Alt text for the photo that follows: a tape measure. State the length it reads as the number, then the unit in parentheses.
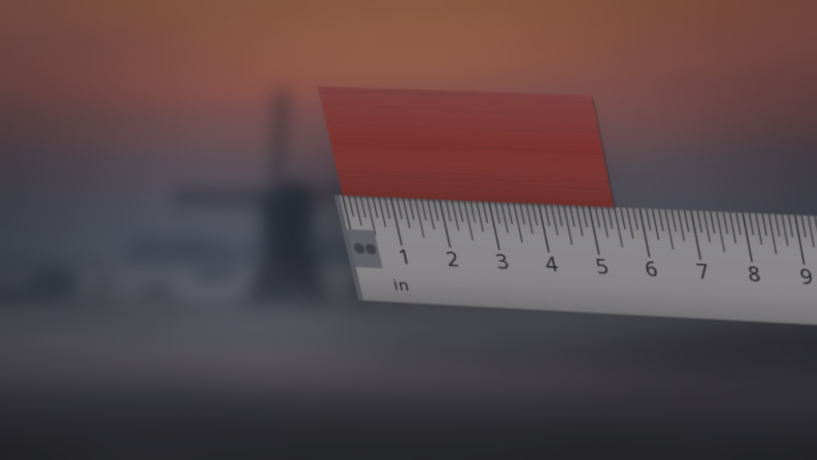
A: 5.5 (in)
